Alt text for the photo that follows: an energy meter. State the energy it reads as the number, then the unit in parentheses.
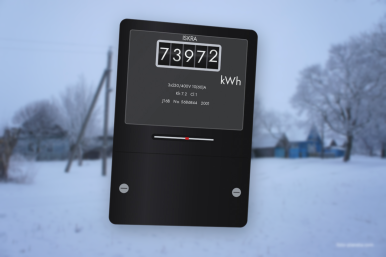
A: 73972 (kWh)
